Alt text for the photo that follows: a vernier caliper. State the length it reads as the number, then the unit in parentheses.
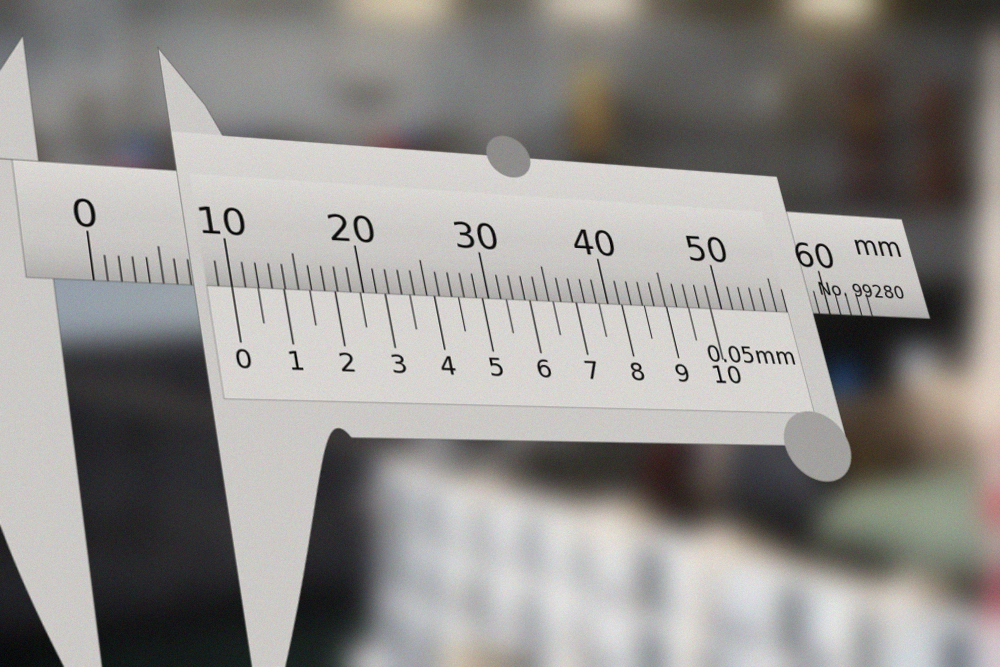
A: 10.0 (mm)
